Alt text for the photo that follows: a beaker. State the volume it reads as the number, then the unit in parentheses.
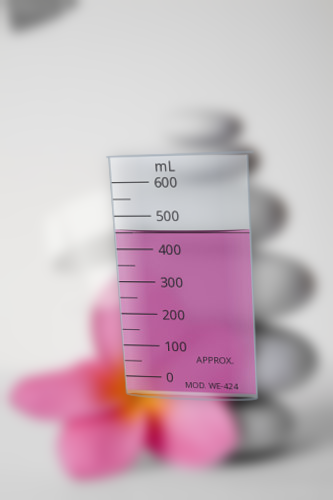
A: 450 (mL)
